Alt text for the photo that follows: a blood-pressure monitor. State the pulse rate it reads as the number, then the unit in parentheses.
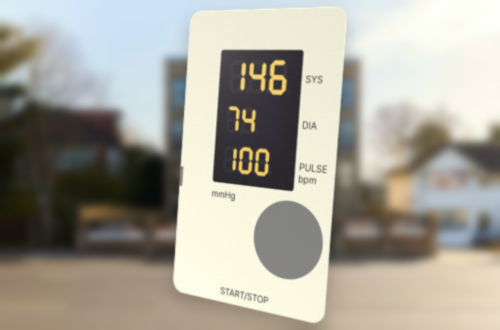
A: 100 (bpm)
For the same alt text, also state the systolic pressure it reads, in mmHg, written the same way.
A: 146 (mmHg)
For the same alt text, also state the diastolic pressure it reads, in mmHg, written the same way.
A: 74 (mmHg)
